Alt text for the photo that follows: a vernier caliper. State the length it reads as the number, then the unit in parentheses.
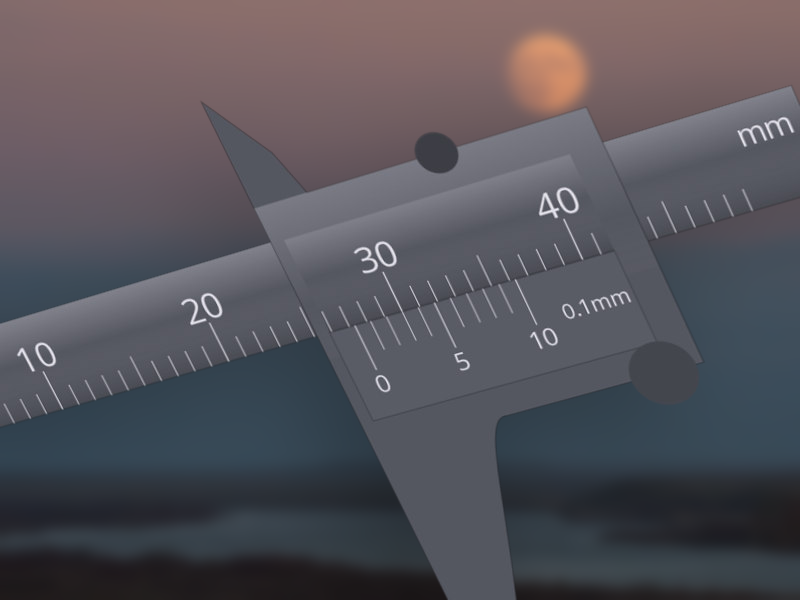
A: 27.3 (mm)
